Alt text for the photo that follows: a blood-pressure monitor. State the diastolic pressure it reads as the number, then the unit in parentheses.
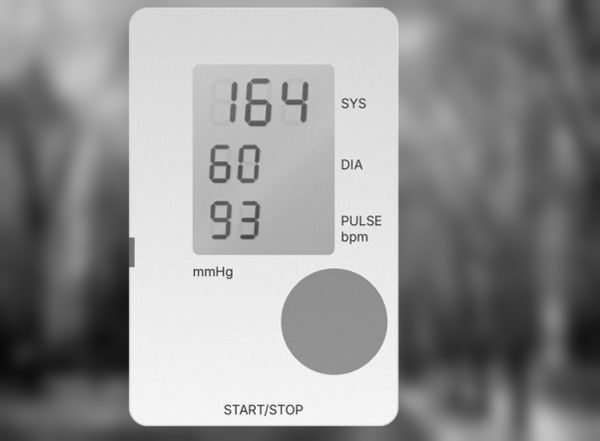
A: 60 (mmHg)
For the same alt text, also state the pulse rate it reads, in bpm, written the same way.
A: 93 (bpm)
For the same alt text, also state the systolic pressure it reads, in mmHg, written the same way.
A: 164 (mmHg)
